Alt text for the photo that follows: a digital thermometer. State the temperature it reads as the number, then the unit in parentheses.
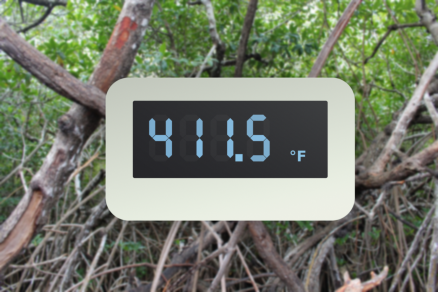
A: 411.5 (°F)
